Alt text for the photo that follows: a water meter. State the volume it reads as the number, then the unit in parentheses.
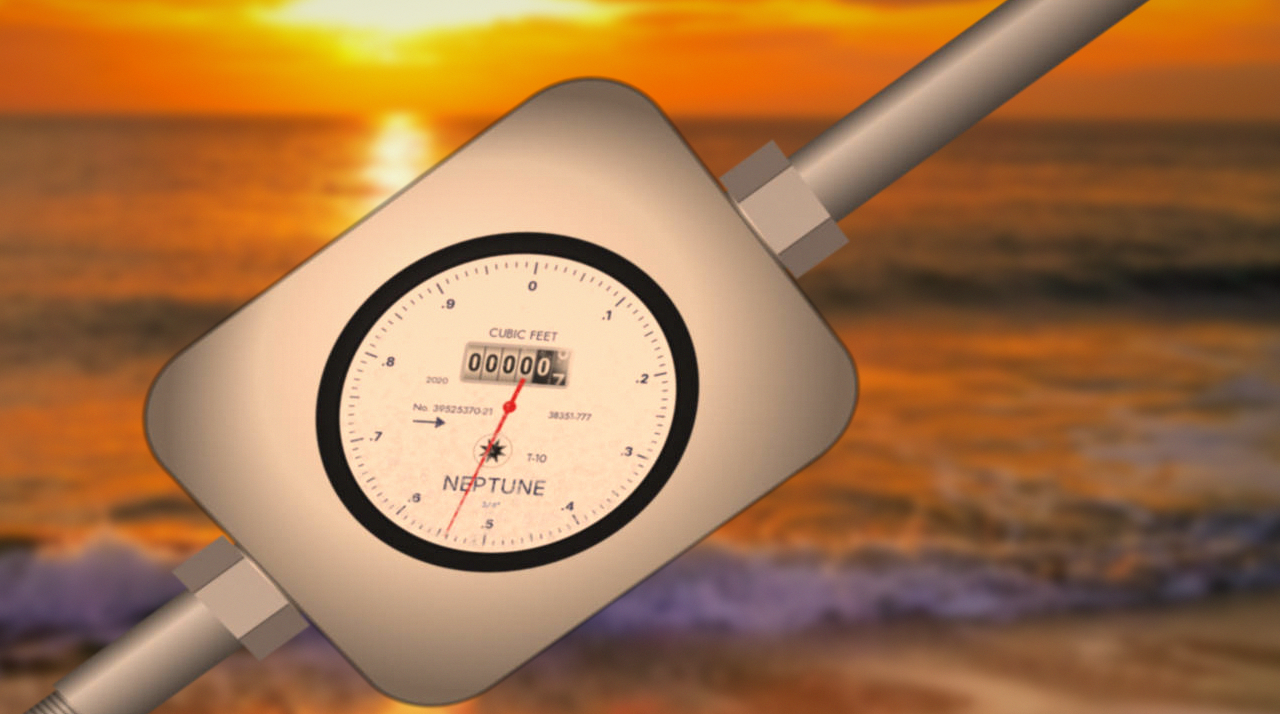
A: 6.54 (ft³)
